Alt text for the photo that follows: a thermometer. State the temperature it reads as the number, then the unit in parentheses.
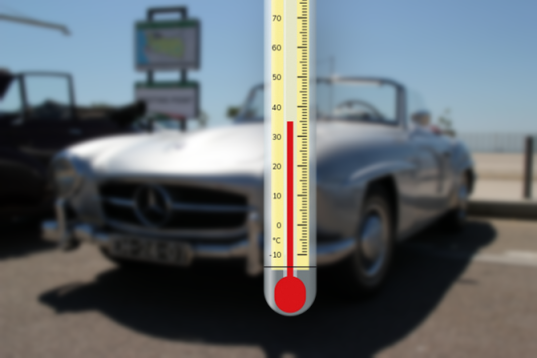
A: 35 (°C)
